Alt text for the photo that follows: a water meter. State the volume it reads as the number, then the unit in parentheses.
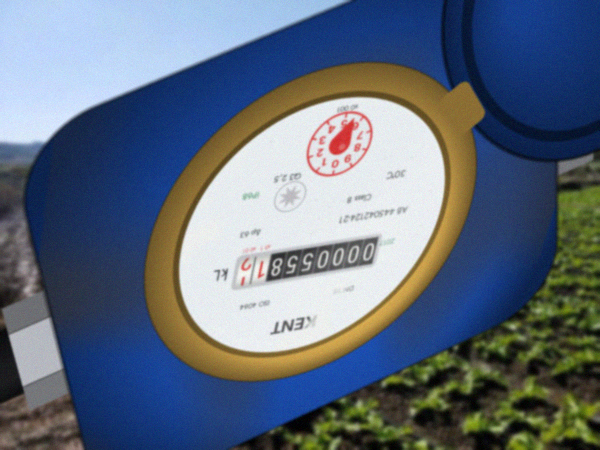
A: 558.115 (kL)
